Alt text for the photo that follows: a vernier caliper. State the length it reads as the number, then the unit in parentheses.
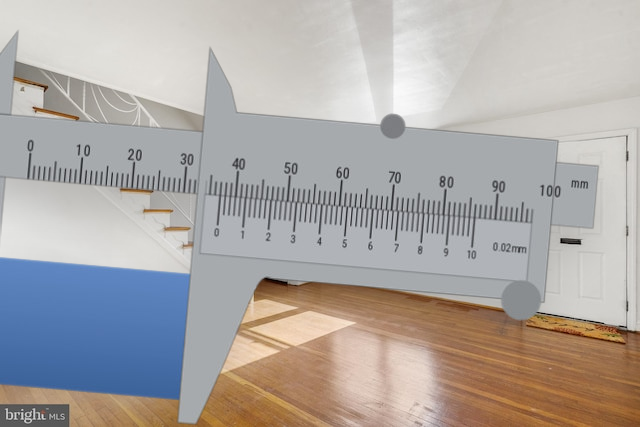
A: 37.0 (mm)
